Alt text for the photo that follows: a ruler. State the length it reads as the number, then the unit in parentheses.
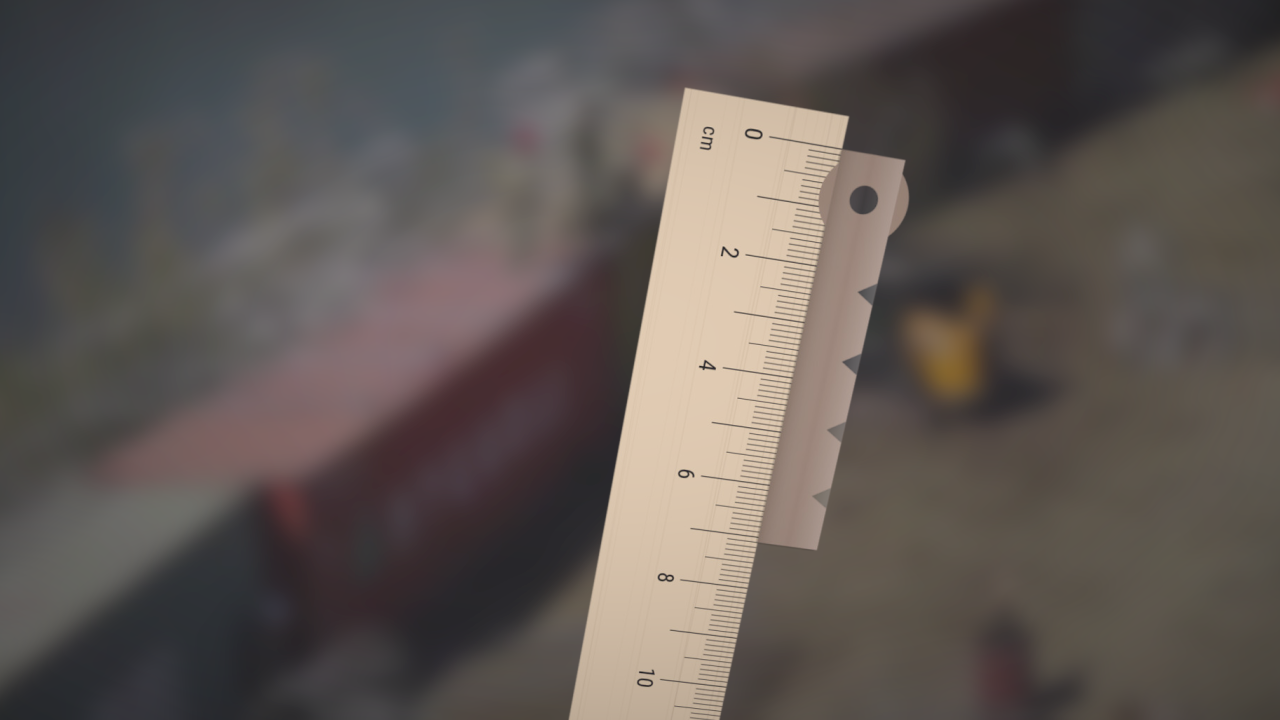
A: 7.1 (cm)
